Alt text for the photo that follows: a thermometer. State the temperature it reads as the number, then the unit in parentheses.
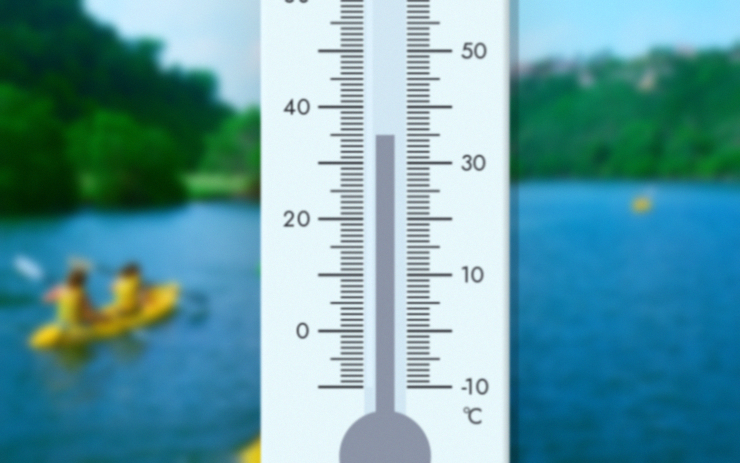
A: 35 (°C)
